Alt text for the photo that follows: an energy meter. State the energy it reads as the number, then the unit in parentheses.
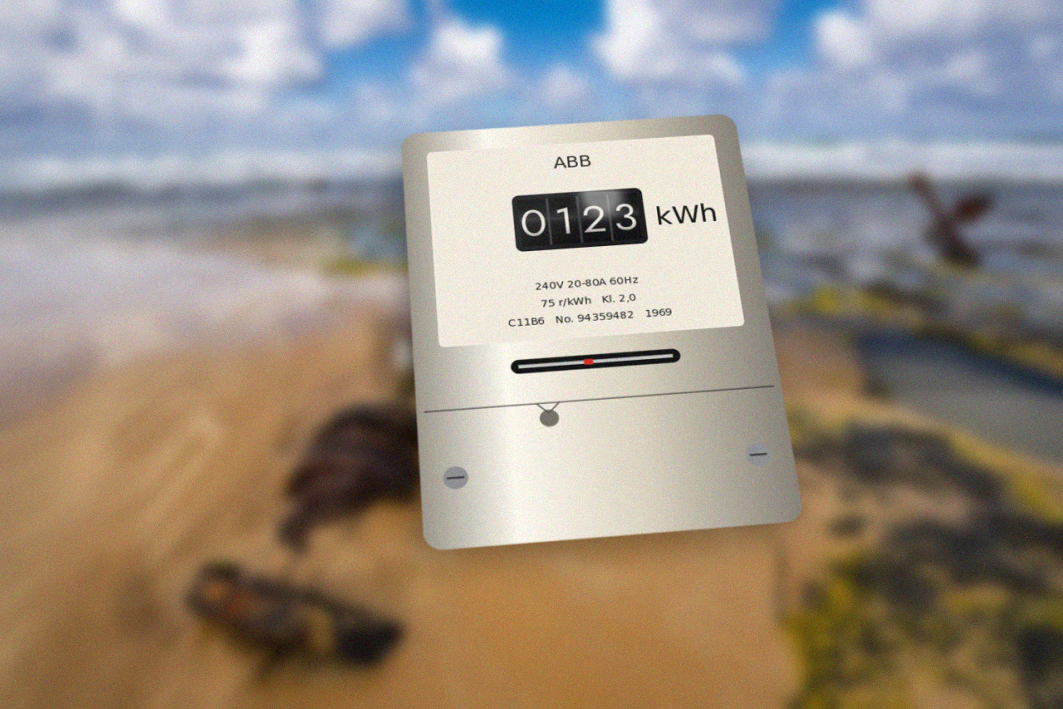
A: 123 (kWh)
